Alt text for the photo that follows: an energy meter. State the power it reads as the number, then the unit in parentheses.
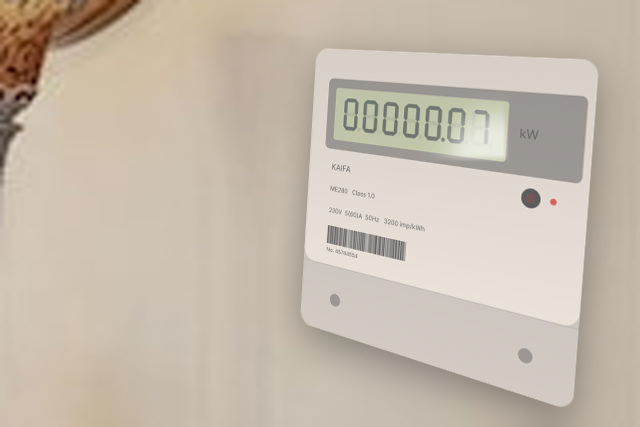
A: 0.07 (kW)
